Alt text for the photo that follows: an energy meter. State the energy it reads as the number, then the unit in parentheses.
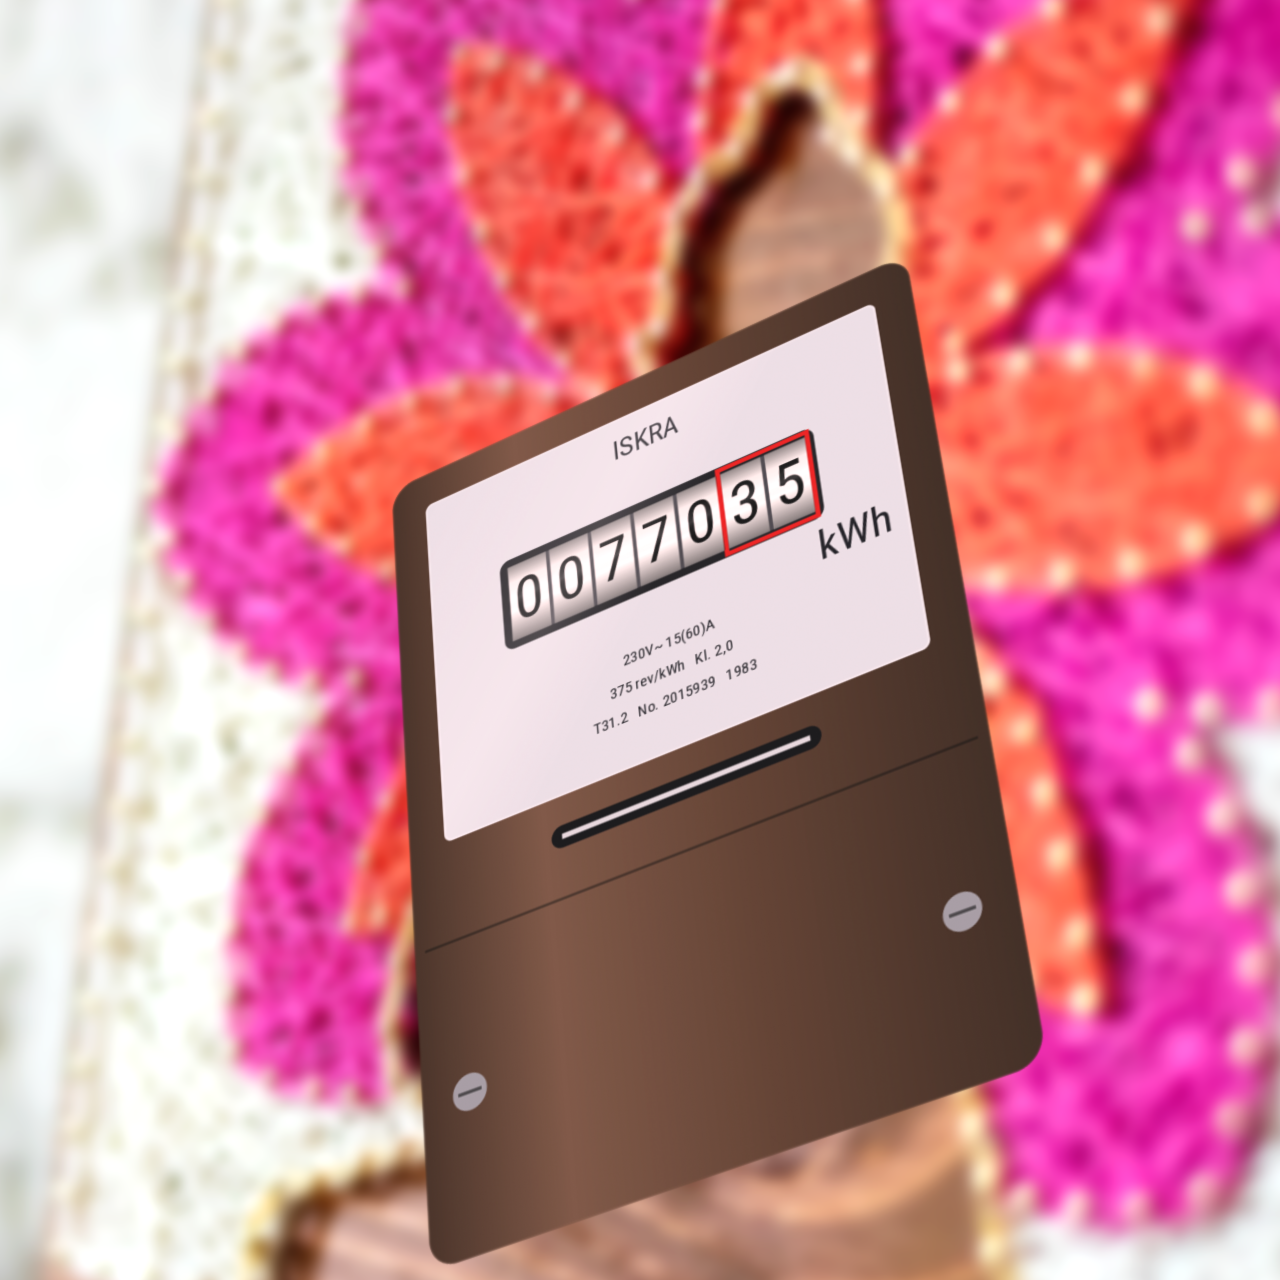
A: 770.35 (kWh)
